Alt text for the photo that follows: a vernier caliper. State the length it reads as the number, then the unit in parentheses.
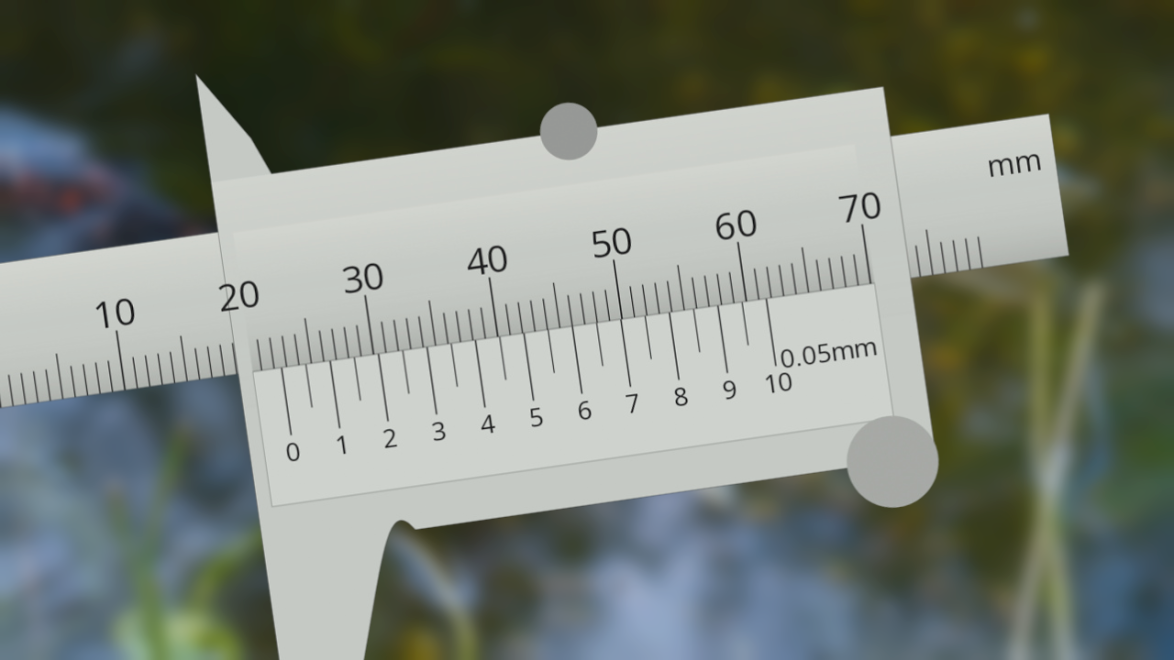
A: 22.6 (mm)
